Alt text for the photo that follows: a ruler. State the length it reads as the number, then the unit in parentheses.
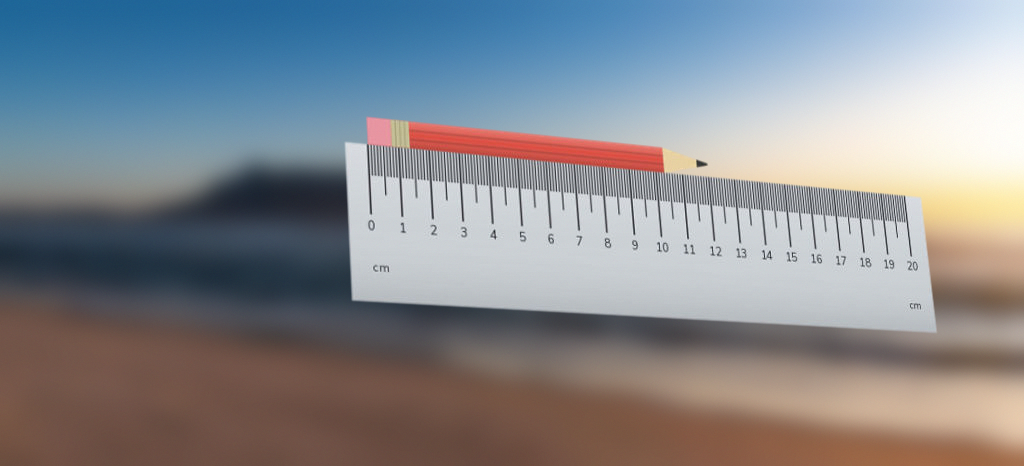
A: 12 (cm)
